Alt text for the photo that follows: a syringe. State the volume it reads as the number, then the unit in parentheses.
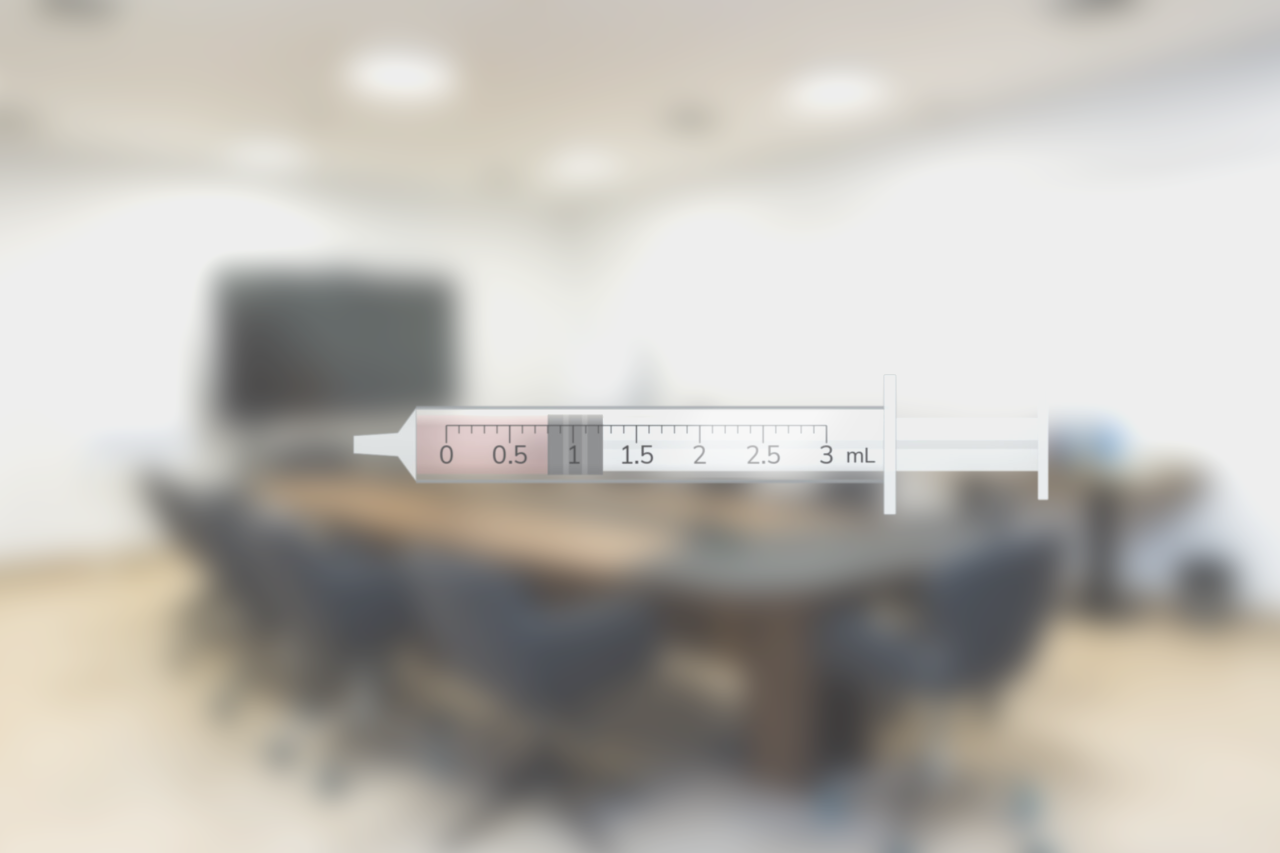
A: 0.8 (mL)
